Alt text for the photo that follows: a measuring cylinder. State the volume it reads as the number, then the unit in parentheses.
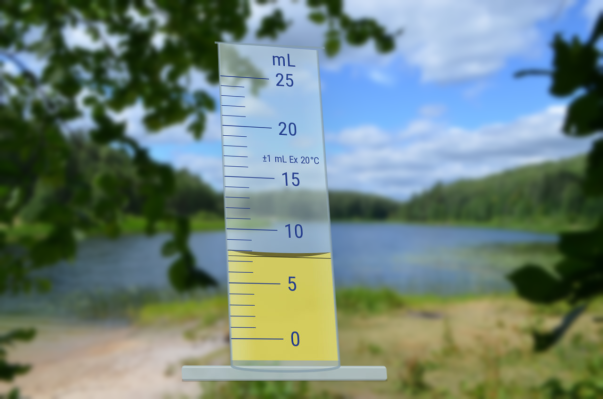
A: 7.5 (mL)
